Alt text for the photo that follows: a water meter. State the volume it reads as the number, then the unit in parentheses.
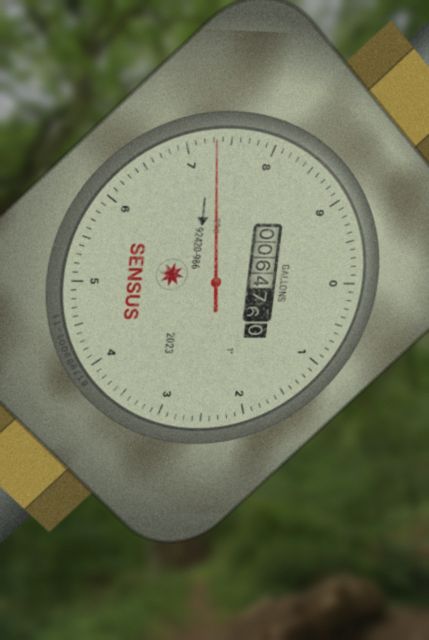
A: 64757.3 (gal)
